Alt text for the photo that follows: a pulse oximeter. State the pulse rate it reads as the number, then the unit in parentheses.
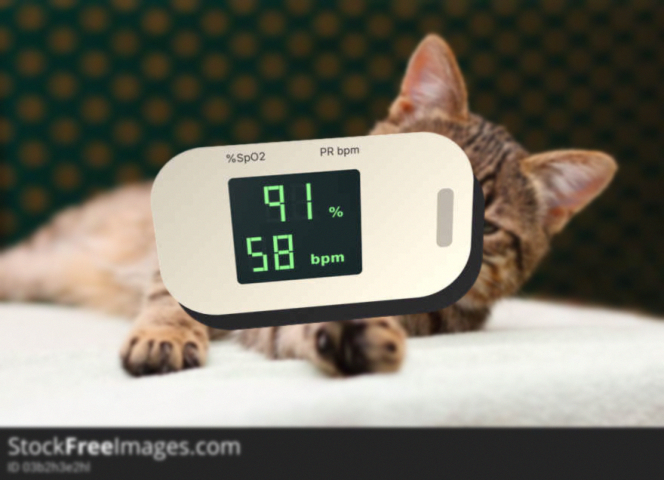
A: 58 (bpm)
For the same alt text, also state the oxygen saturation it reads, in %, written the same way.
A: 91 (%)
